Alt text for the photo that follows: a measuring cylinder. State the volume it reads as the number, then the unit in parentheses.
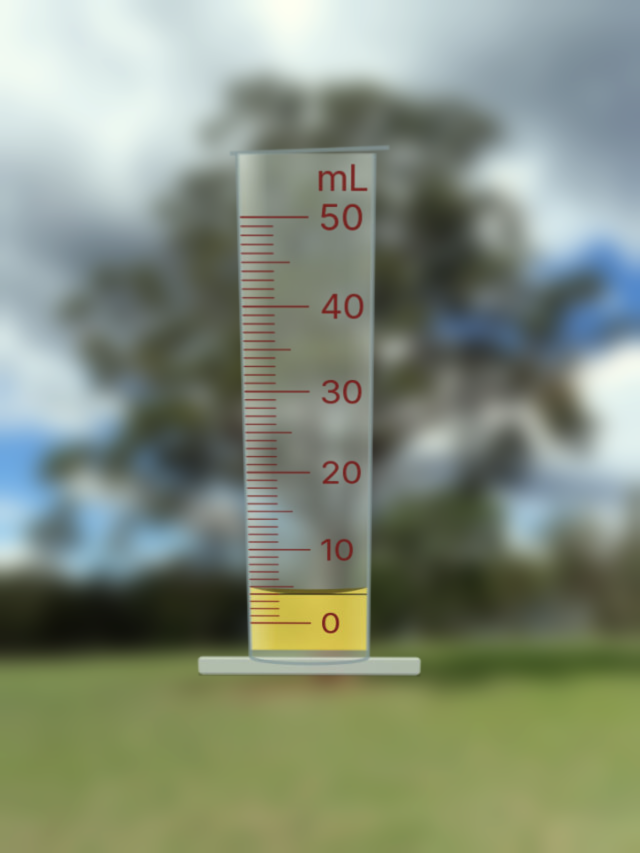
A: 4 (mL)
